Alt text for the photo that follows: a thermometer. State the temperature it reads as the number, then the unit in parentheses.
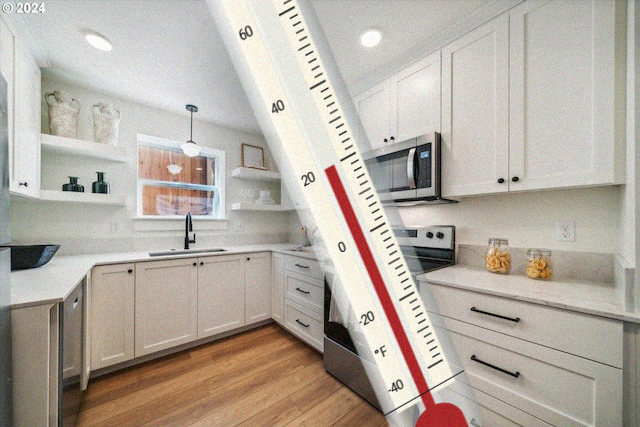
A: 20 (°F)
